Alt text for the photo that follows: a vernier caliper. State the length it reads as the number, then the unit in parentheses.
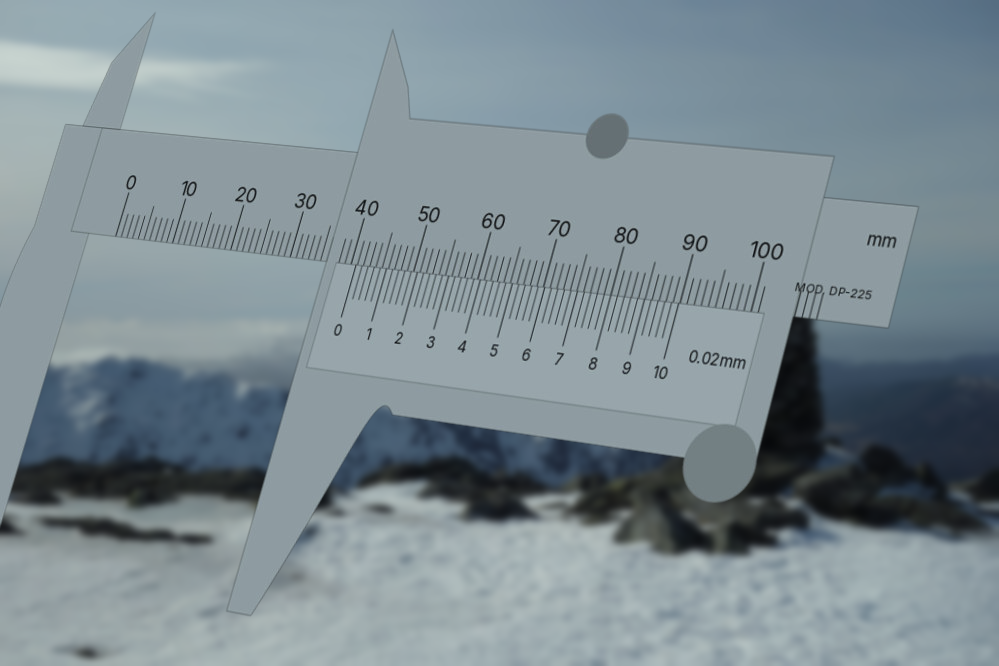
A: 40.8 (mm)
